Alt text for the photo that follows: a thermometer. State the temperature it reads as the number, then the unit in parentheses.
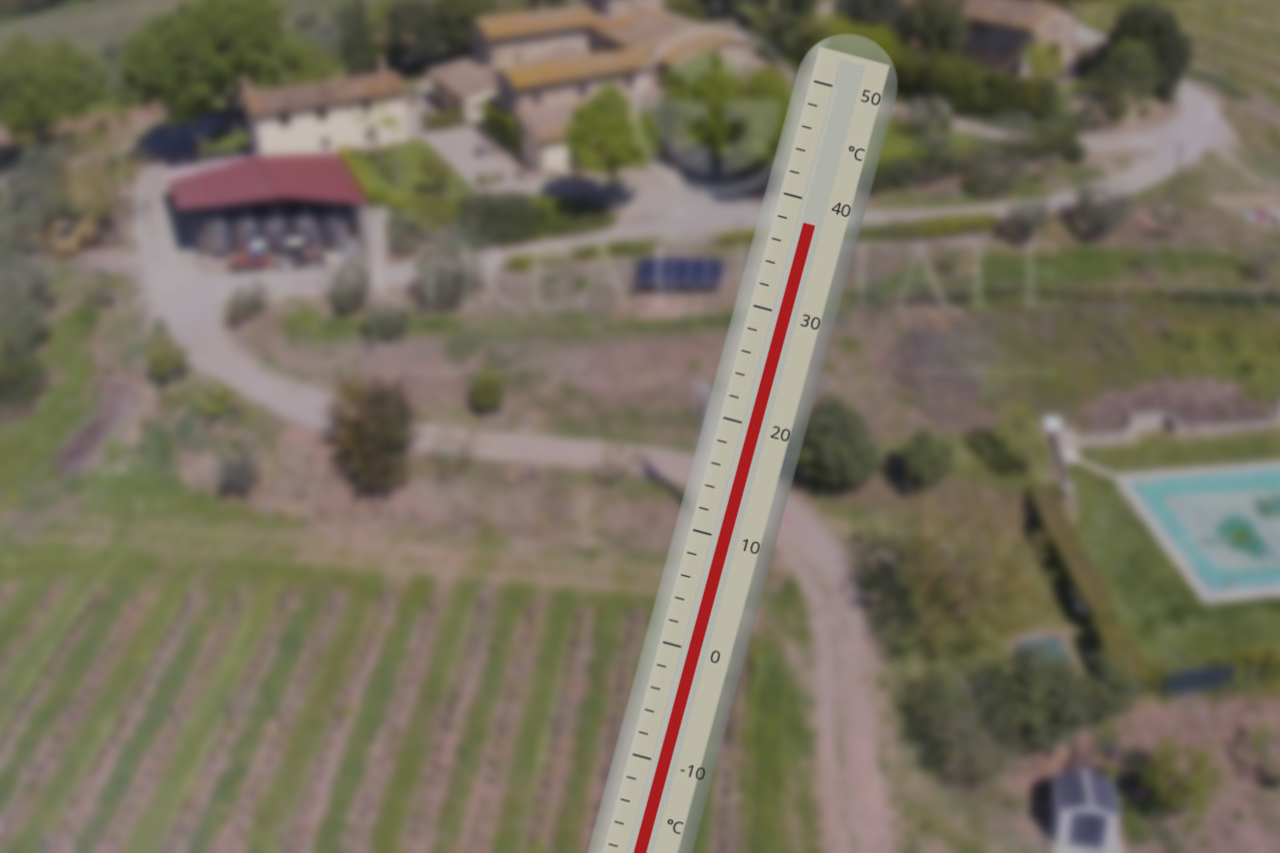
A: 38 (°C)
